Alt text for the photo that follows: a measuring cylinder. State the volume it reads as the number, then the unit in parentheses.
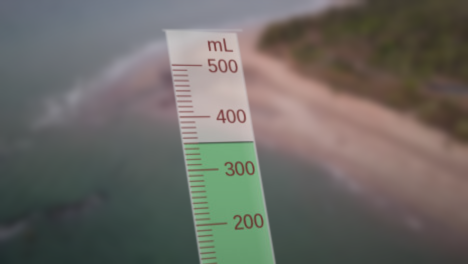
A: 350 (mL)
